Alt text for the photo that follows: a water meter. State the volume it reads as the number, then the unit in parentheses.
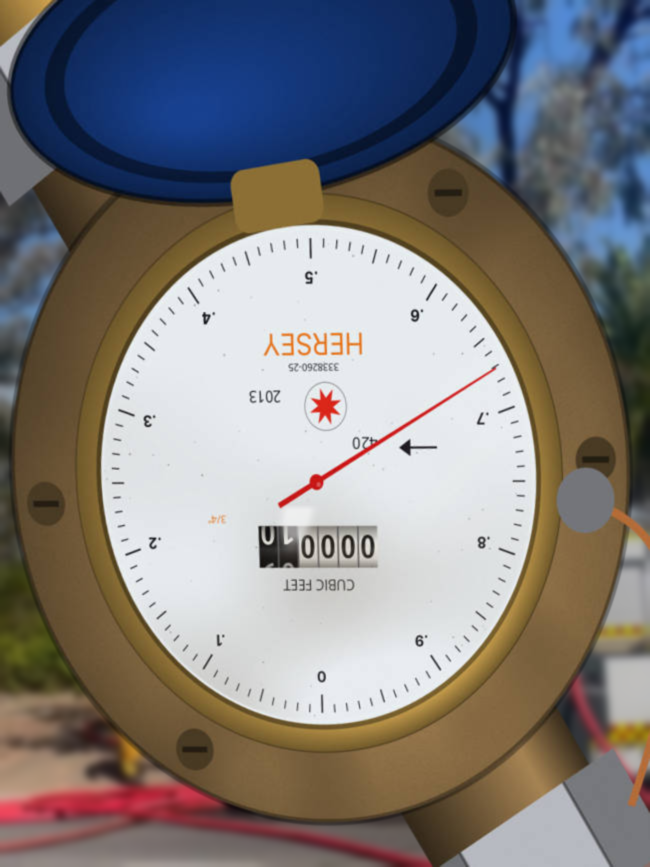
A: 9.67 (ft³)
